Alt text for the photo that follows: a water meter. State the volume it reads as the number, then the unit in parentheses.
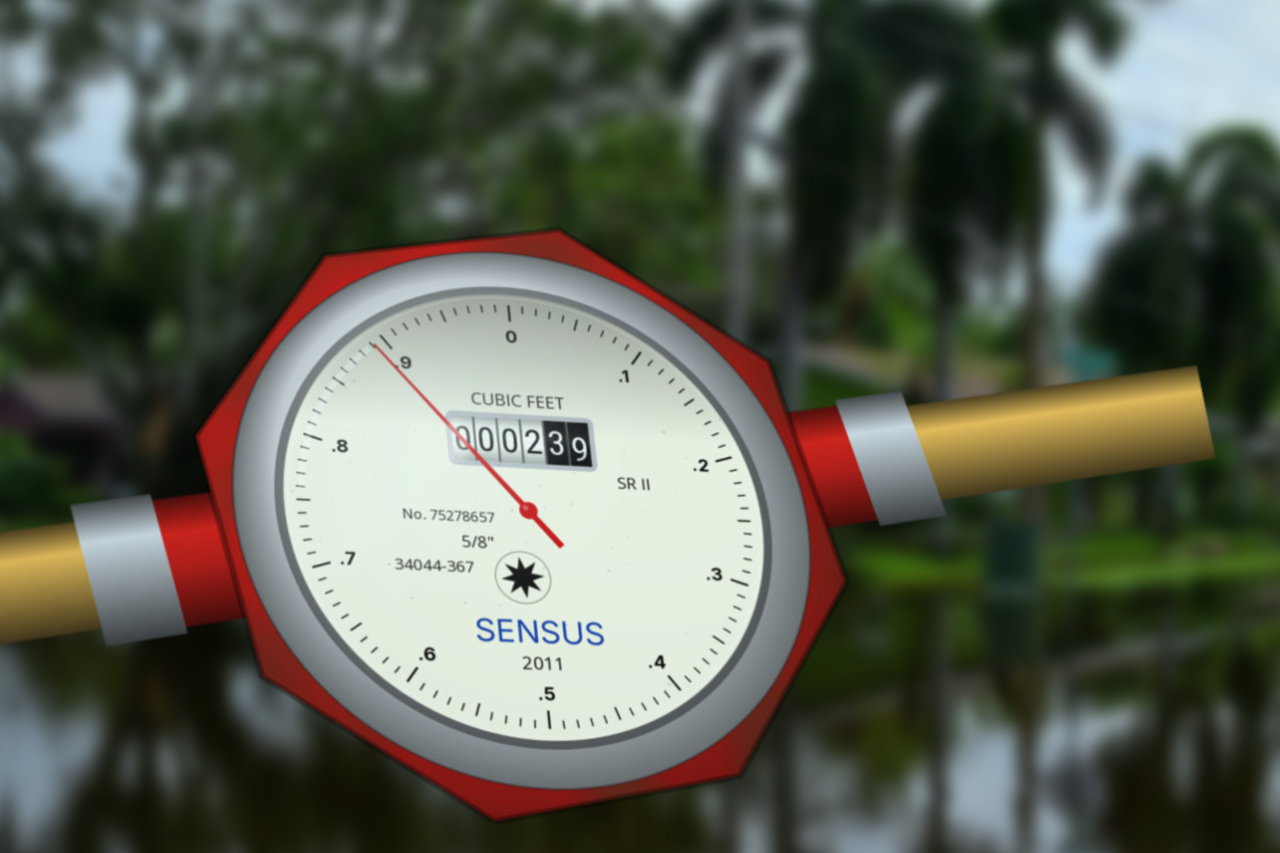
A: 238.89 (ft³)
